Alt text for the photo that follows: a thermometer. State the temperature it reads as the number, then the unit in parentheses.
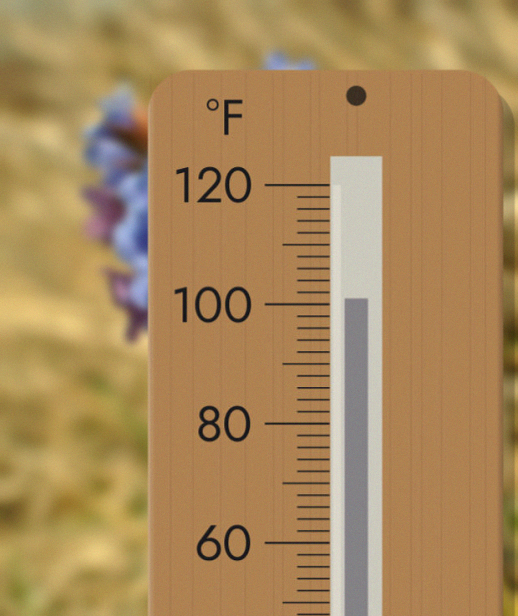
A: 101 (°F)
